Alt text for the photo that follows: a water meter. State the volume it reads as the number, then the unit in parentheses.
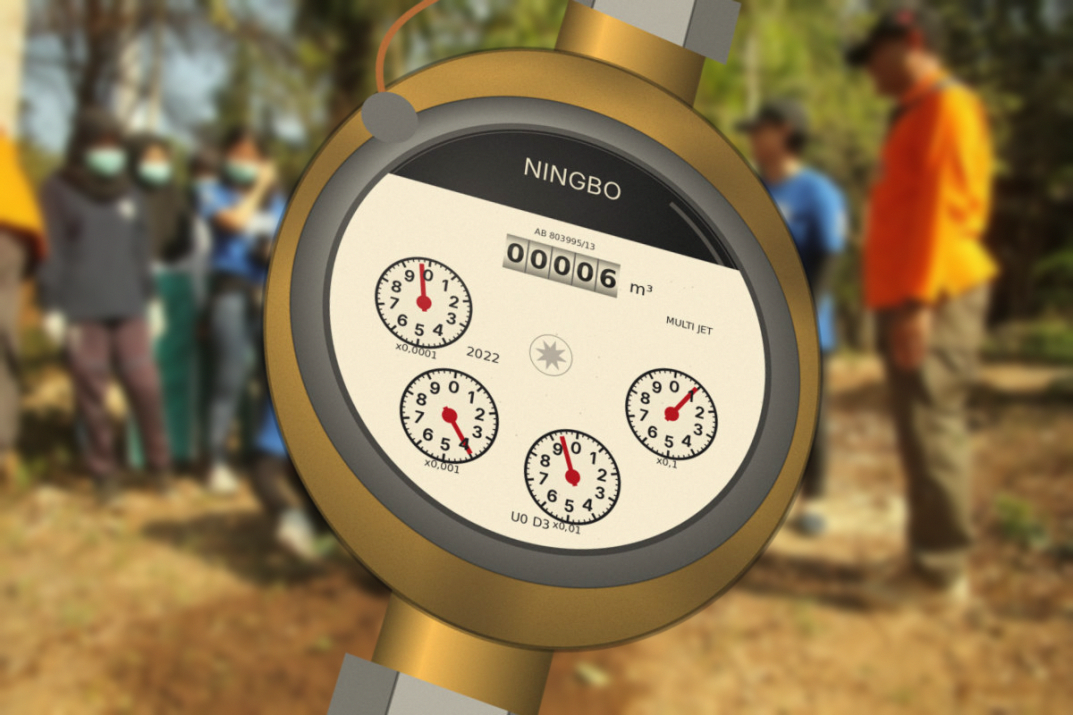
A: 6.0939 (m³)
